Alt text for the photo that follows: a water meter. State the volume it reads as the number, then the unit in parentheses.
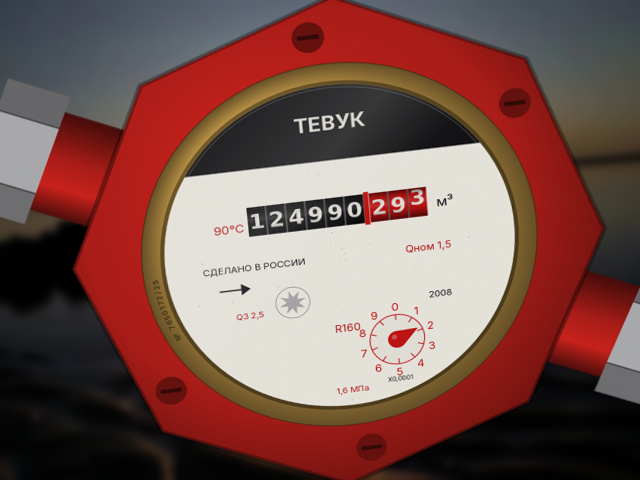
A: 124990.2931 (m³)
